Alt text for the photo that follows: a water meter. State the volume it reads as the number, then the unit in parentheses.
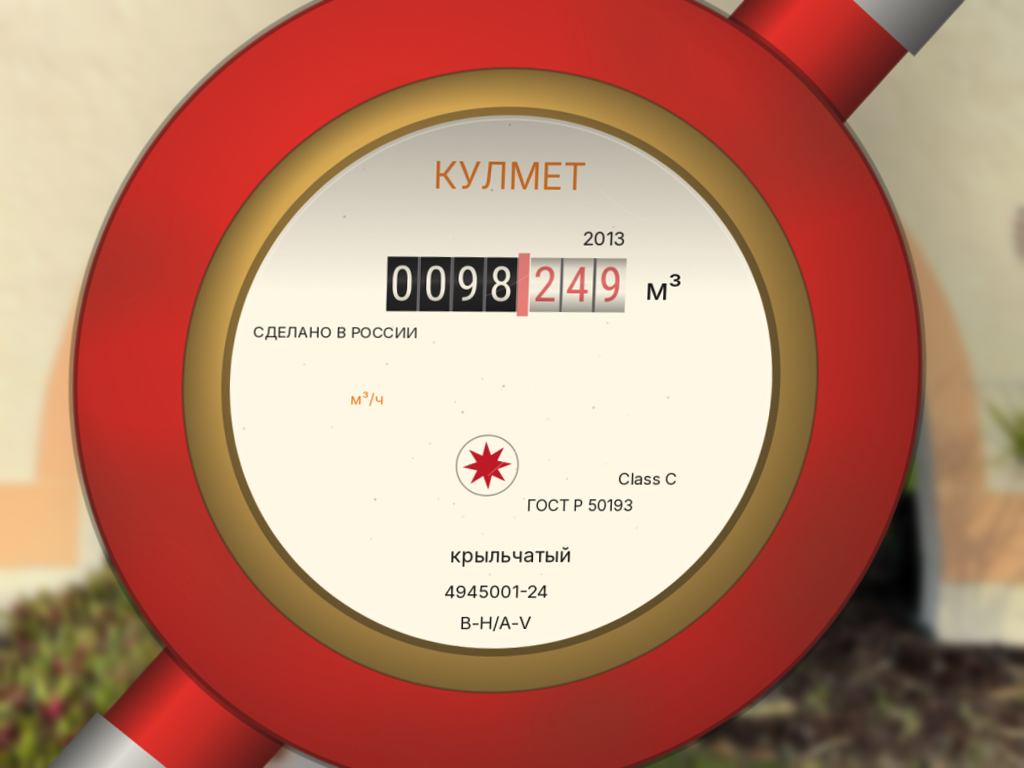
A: 98.249 (m³)
